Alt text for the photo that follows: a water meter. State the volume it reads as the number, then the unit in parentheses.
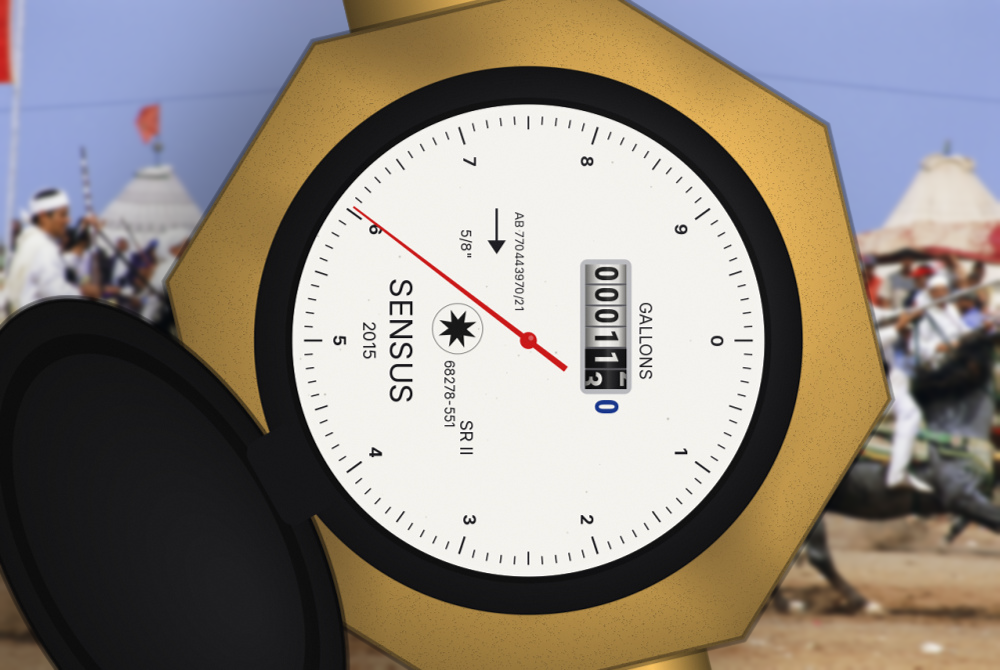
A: 1126.0 (gal)
